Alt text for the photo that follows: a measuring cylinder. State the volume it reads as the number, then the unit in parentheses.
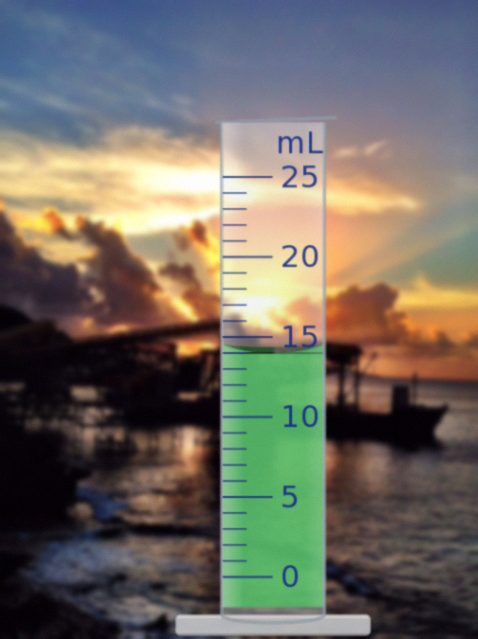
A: 14 (mL)
